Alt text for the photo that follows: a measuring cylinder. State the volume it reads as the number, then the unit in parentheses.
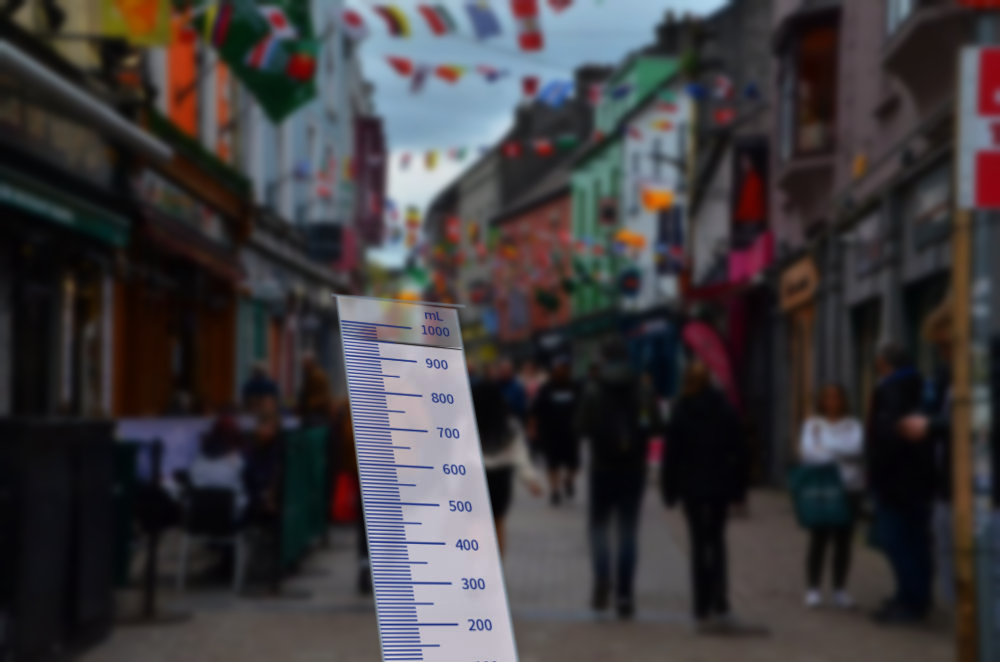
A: 950 (mL)
